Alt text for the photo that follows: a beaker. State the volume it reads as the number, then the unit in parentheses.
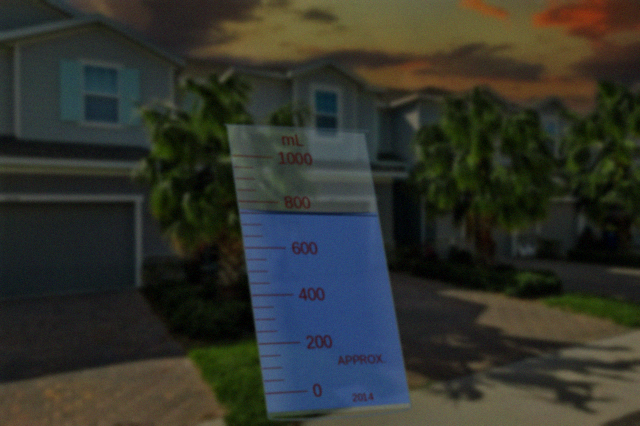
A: 750 (mL)
